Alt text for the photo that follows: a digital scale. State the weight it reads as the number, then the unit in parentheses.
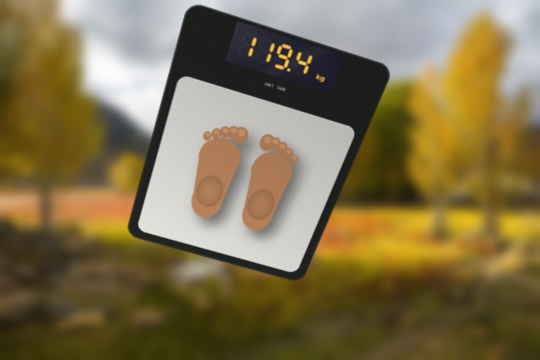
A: 119.4 (kg)
